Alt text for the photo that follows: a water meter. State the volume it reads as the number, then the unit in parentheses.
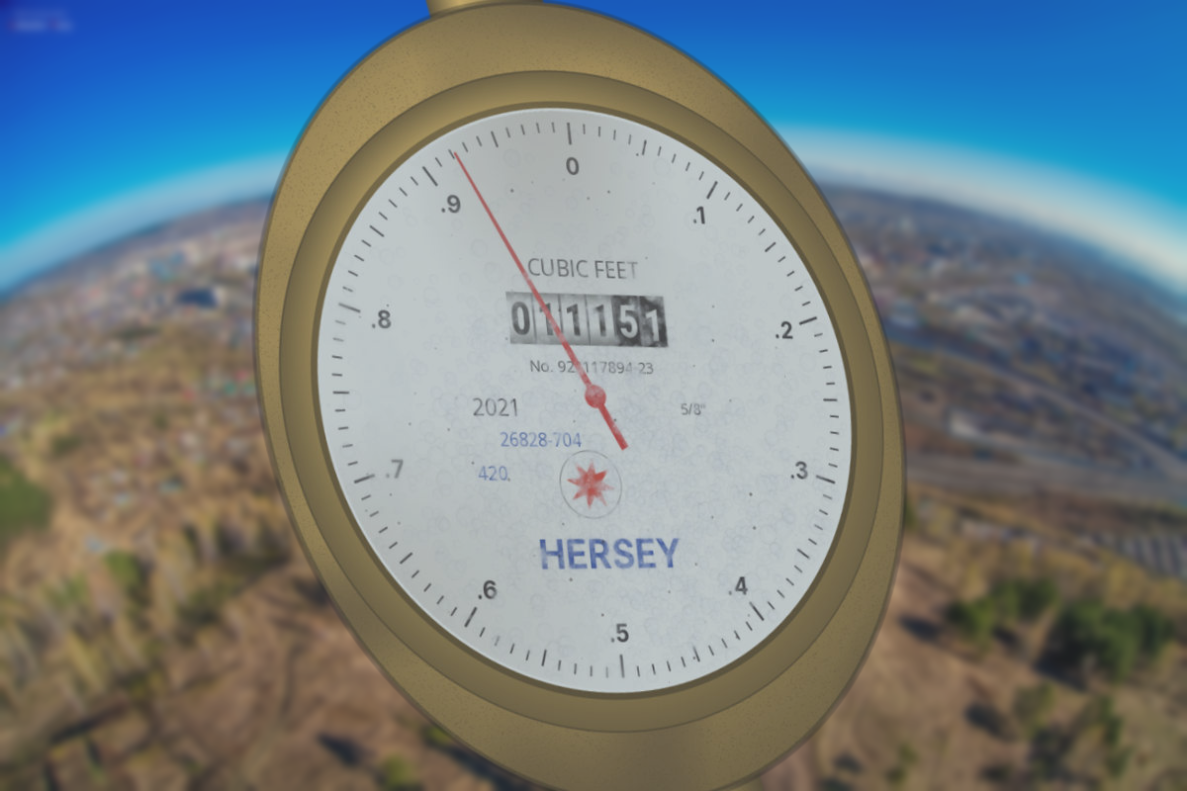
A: 11150.92 (ft³)
